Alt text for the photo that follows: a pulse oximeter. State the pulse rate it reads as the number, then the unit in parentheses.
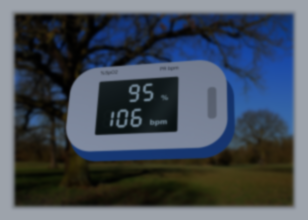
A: 106 (bpm)
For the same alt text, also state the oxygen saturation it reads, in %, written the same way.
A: 95 (%)
